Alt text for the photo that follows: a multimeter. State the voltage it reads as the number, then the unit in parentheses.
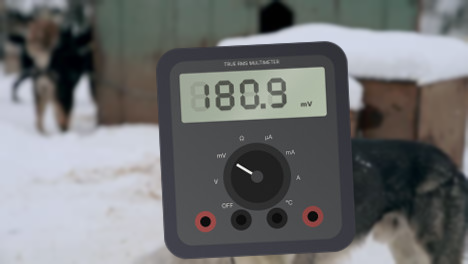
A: 180.9 (mV)
